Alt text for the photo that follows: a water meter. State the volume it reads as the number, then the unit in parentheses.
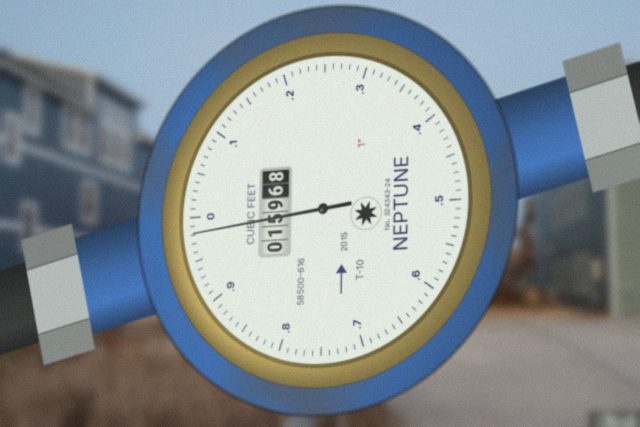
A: 15967.98 (ft³)
